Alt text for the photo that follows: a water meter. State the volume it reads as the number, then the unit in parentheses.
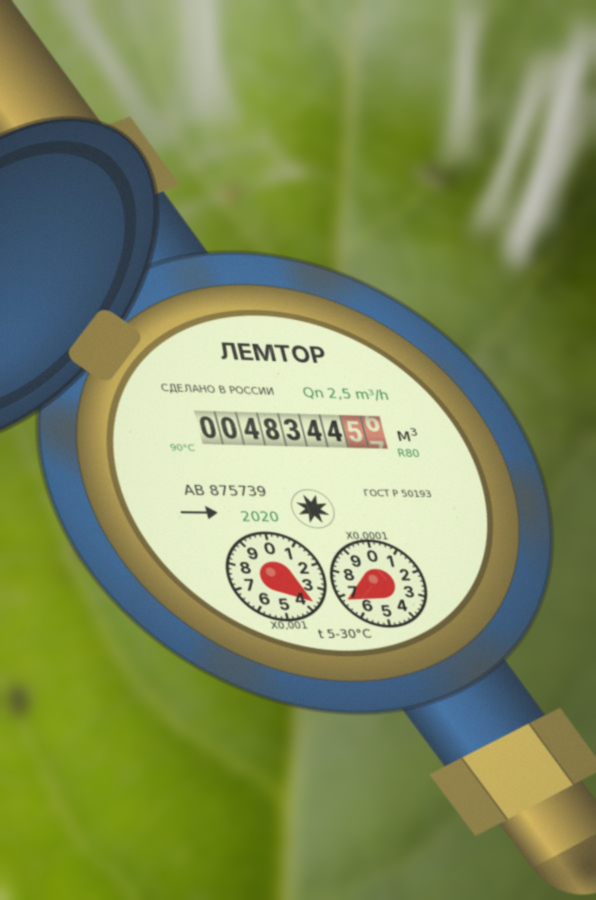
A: 48344.5636 (m³)
